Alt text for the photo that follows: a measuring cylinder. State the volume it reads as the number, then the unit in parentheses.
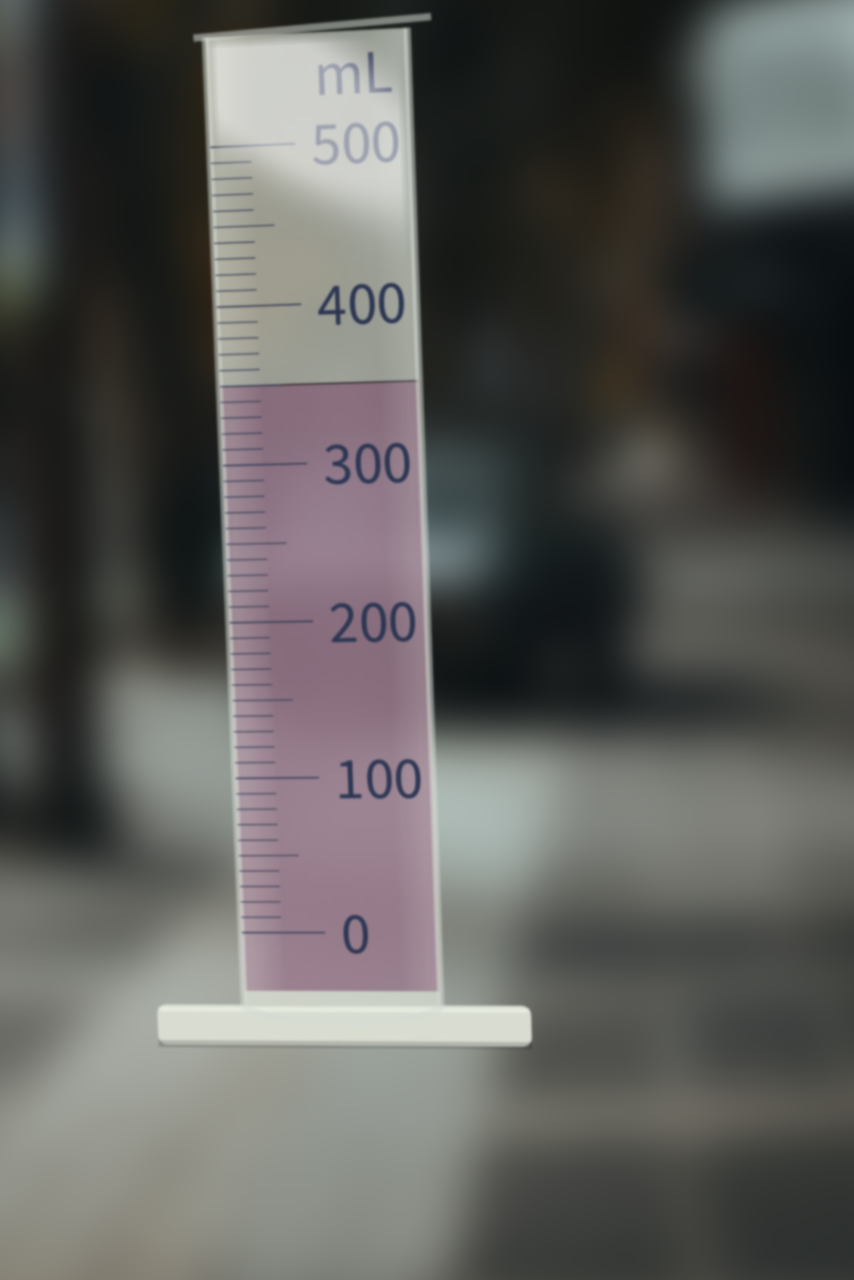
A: 350 (mL)
